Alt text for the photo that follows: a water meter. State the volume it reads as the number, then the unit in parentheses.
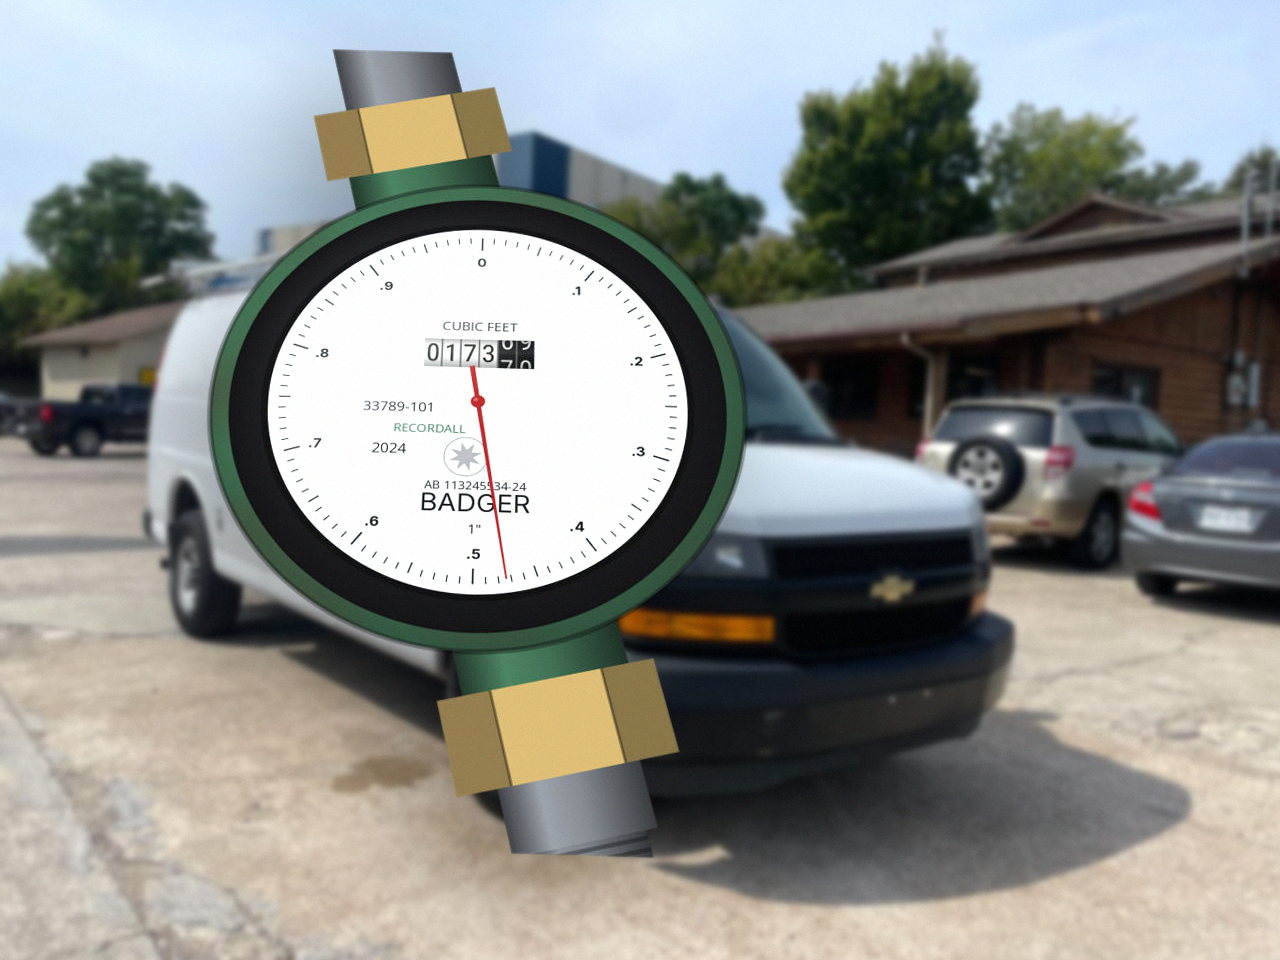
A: 17369.47 (ft³)
